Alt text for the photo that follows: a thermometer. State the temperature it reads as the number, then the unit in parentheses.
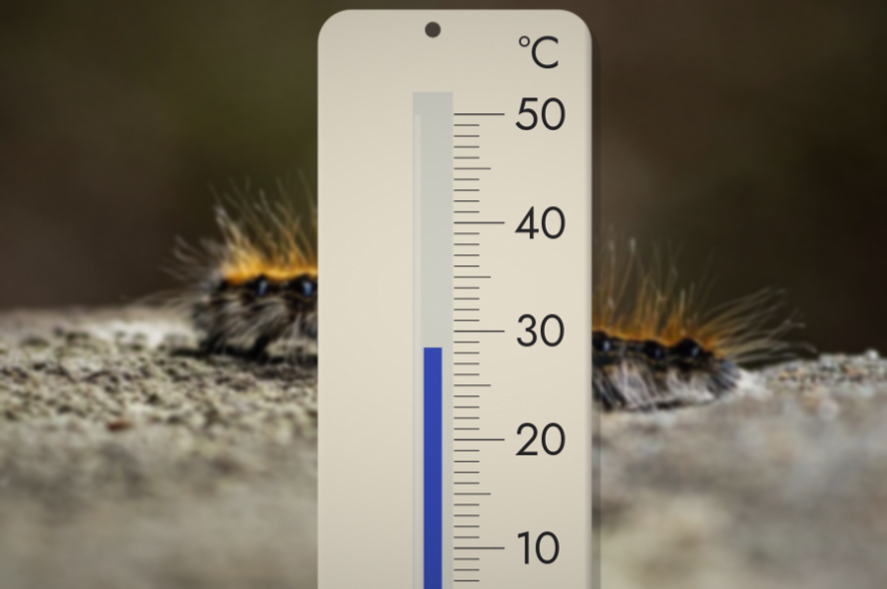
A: 28.5 (°C)
